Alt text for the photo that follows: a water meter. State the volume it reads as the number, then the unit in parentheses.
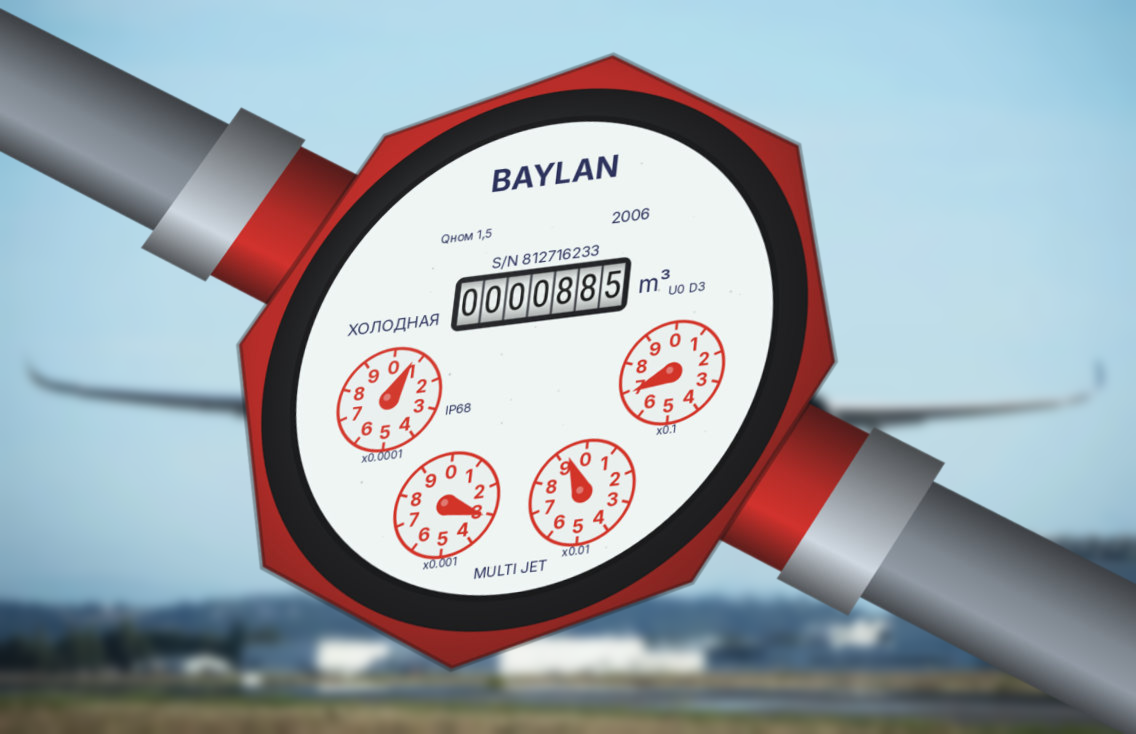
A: 885.6930 (m³)
